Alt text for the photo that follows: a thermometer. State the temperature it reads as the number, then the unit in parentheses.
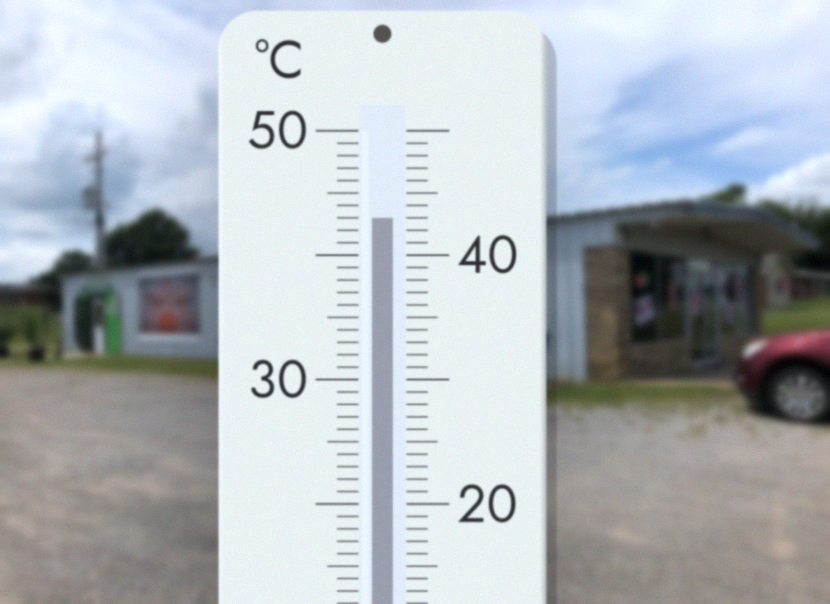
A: 43 (°C)
